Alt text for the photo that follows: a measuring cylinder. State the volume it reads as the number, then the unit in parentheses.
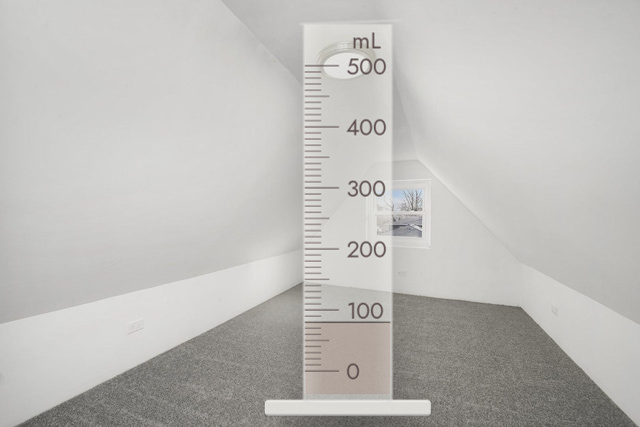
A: 80 (mL)
